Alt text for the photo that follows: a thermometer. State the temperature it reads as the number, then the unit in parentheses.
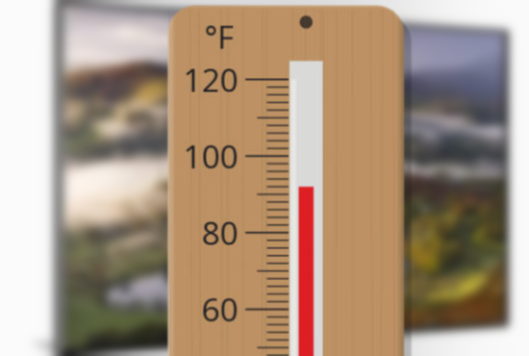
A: 92 (°F)
